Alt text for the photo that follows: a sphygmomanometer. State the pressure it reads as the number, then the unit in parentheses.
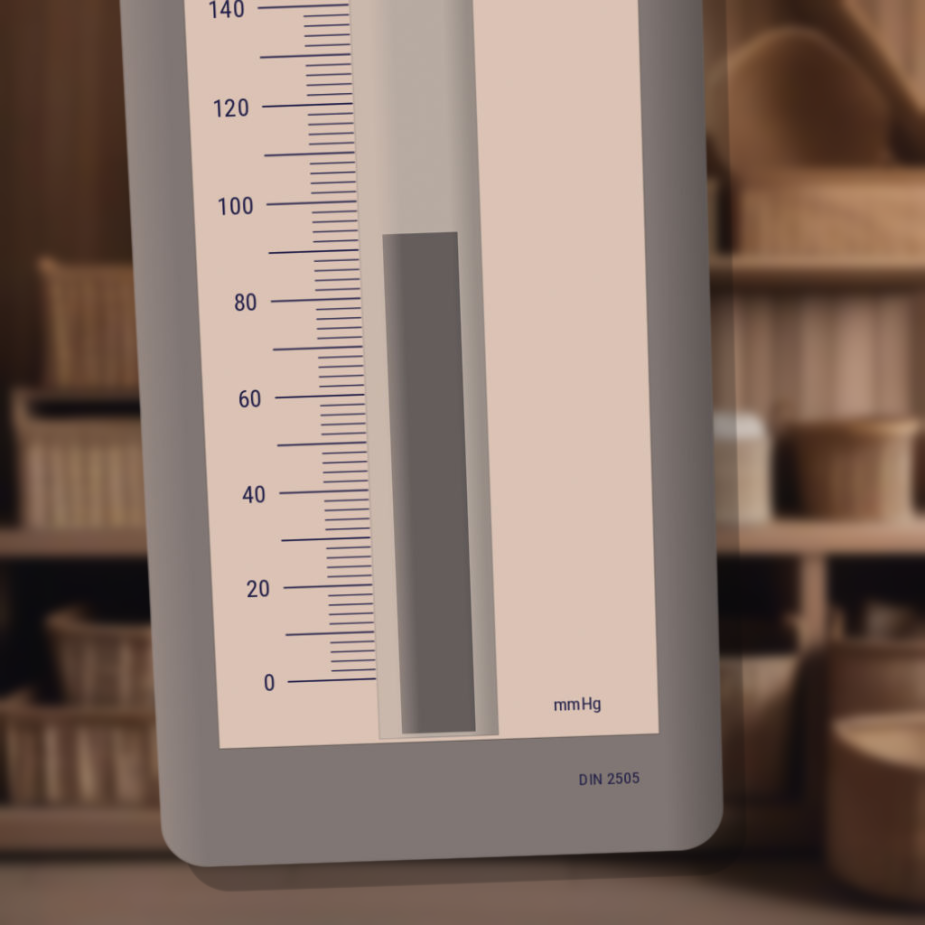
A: 93 (mmHg)
